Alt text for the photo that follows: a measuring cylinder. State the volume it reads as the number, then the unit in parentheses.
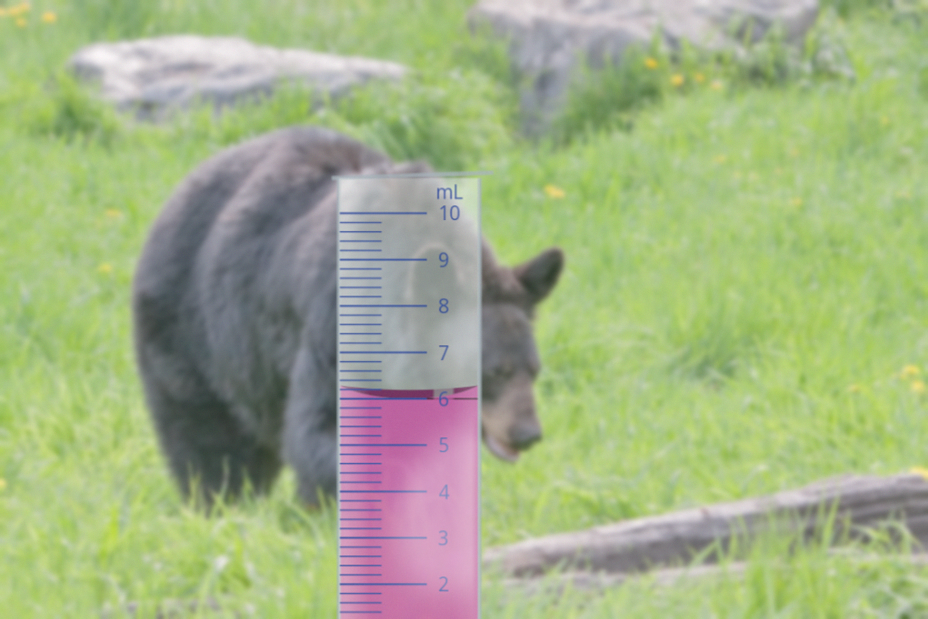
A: 6 (mL)
